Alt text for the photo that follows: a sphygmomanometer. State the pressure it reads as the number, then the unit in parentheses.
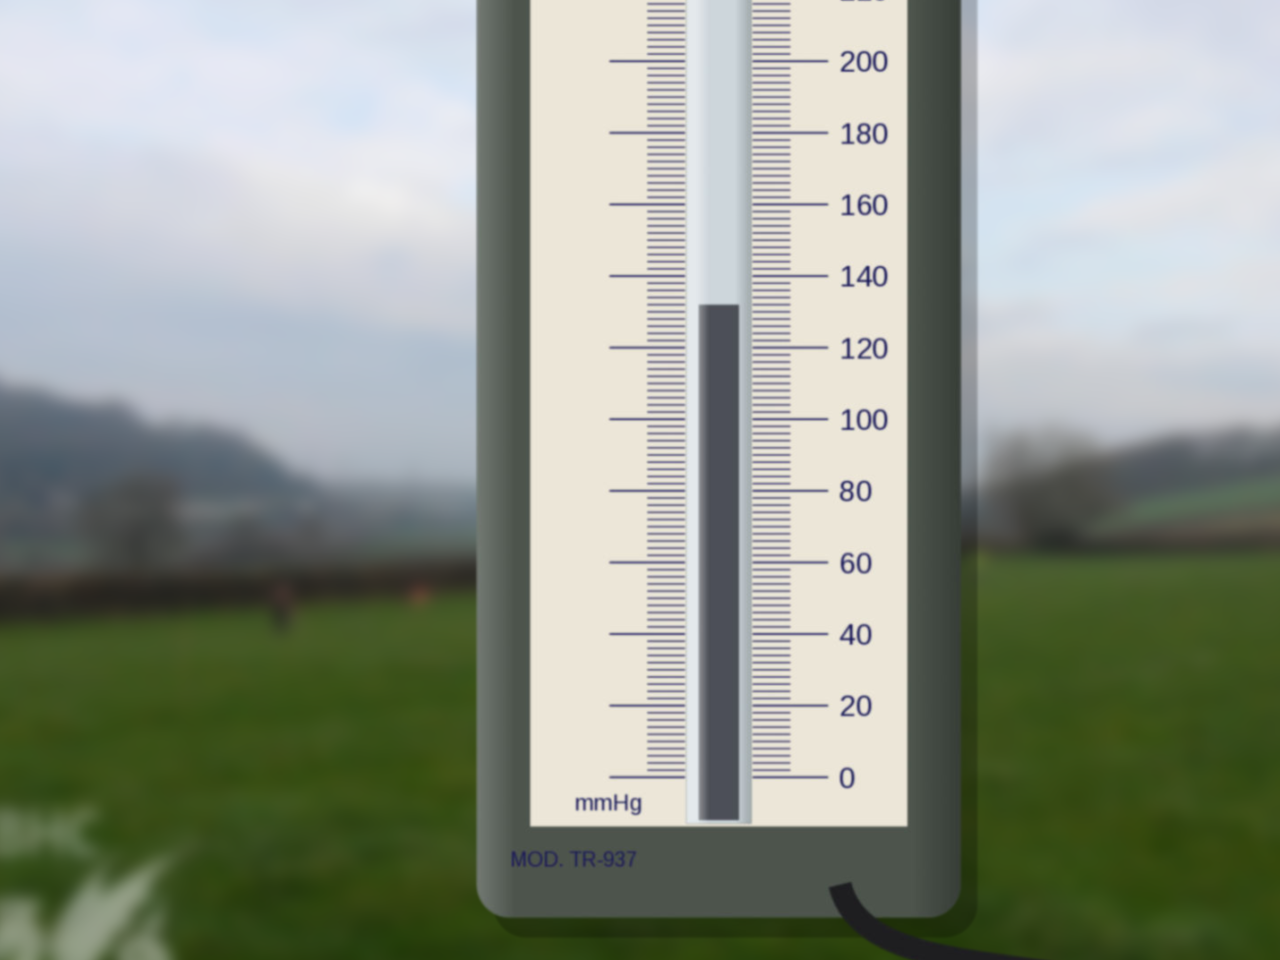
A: 132 (mmHg)
